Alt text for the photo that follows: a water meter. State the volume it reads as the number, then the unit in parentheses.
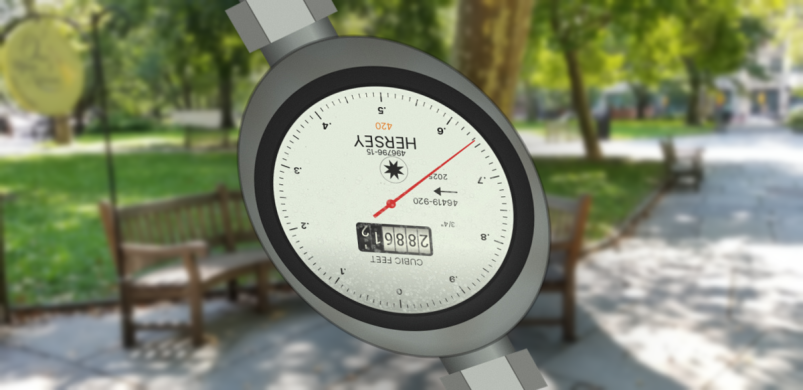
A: 288611.64 (ft³)
